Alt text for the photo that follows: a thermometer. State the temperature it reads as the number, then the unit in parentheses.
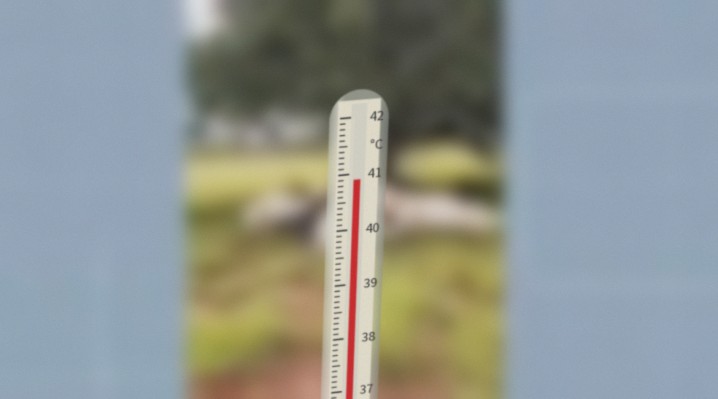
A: 40.9 (°C)
